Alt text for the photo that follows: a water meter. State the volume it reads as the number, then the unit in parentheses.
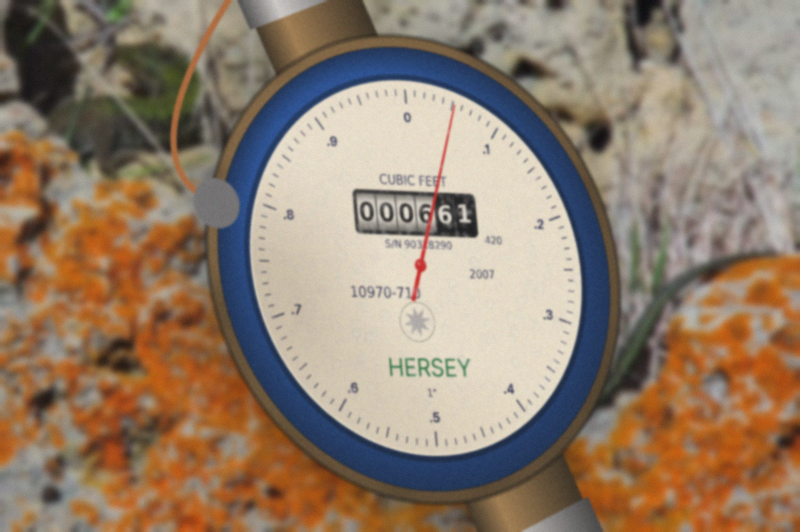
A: 661.05 (ft³)
